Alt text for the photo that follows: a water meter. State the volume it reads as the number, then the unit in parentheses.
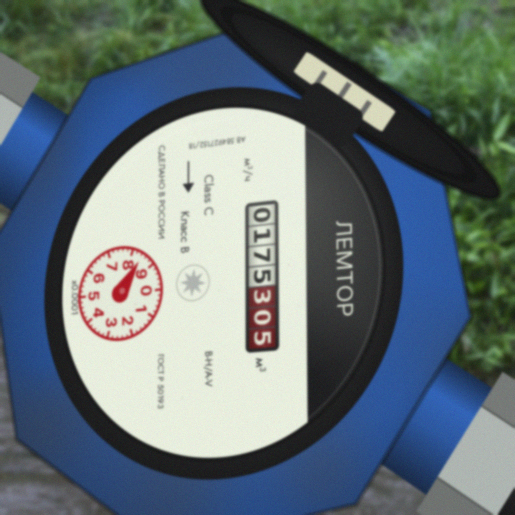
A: 175.3058 (m³)
